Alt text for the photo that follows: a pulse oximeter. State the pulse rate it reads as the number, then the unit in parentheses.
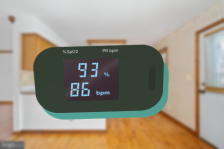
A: 86 (bpm)
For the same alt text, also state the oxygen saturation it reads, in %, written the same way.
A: 93 (%)
